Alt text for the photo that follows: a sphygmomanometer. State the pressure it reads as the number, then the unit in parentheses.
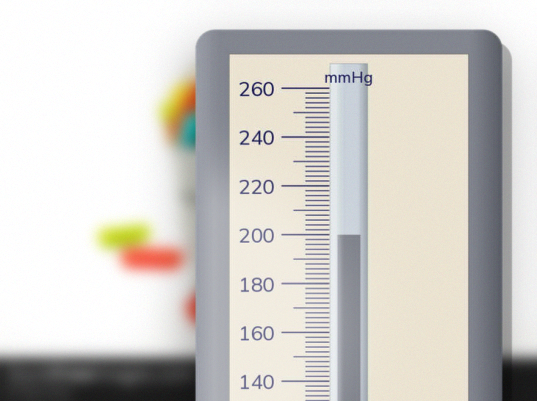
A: 200 (mmHg)
